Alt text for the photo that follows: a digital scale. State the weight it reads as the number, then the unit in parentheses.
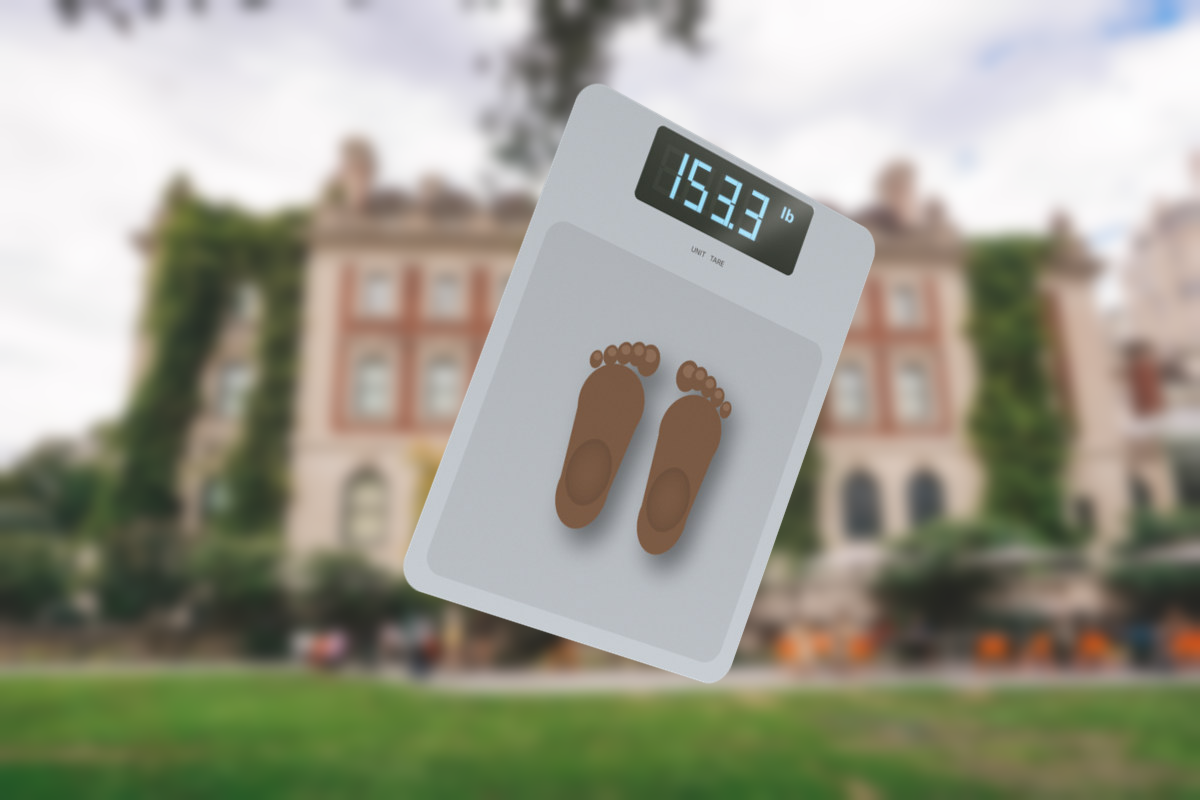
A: 153.3 (lb)
